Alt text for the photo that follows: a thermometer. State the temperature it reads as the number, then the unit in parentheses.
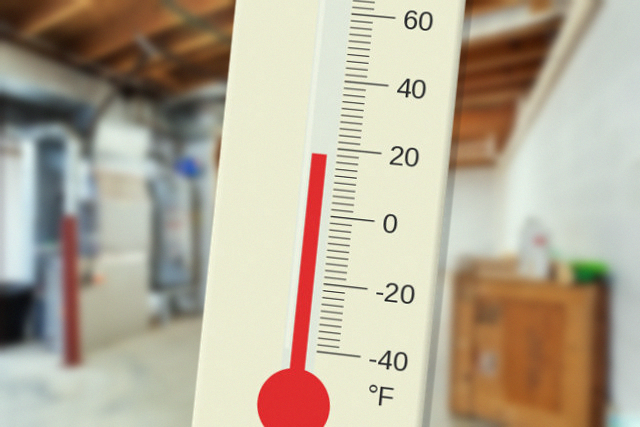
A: 18 (°F)
